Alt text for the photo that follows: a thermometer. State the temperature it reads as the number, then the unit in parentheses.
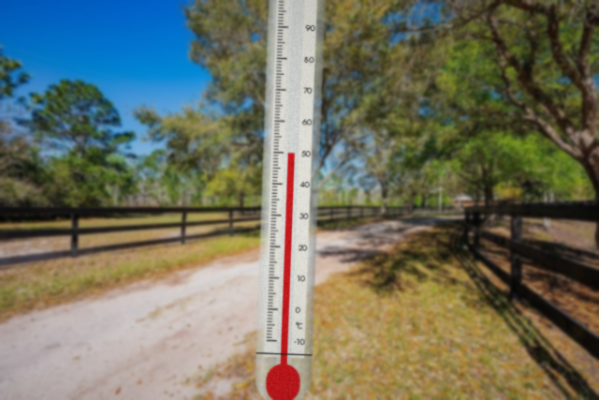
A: 50 (°C)
